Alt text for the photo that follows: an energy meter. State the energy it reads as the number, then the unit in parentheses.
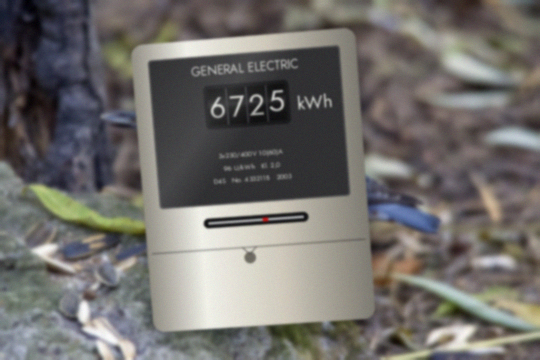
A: 6725 (kWh)
